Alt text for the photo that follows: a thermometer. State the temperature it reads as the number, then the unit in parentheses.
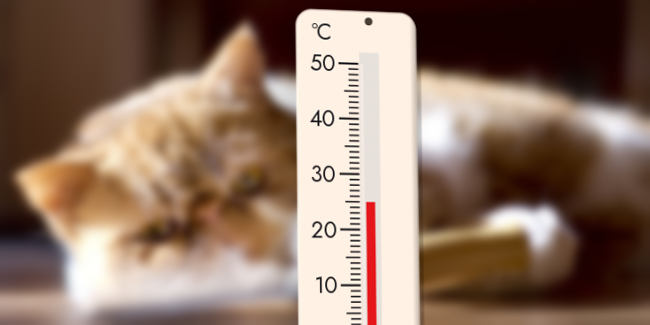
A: 25 (°C)
